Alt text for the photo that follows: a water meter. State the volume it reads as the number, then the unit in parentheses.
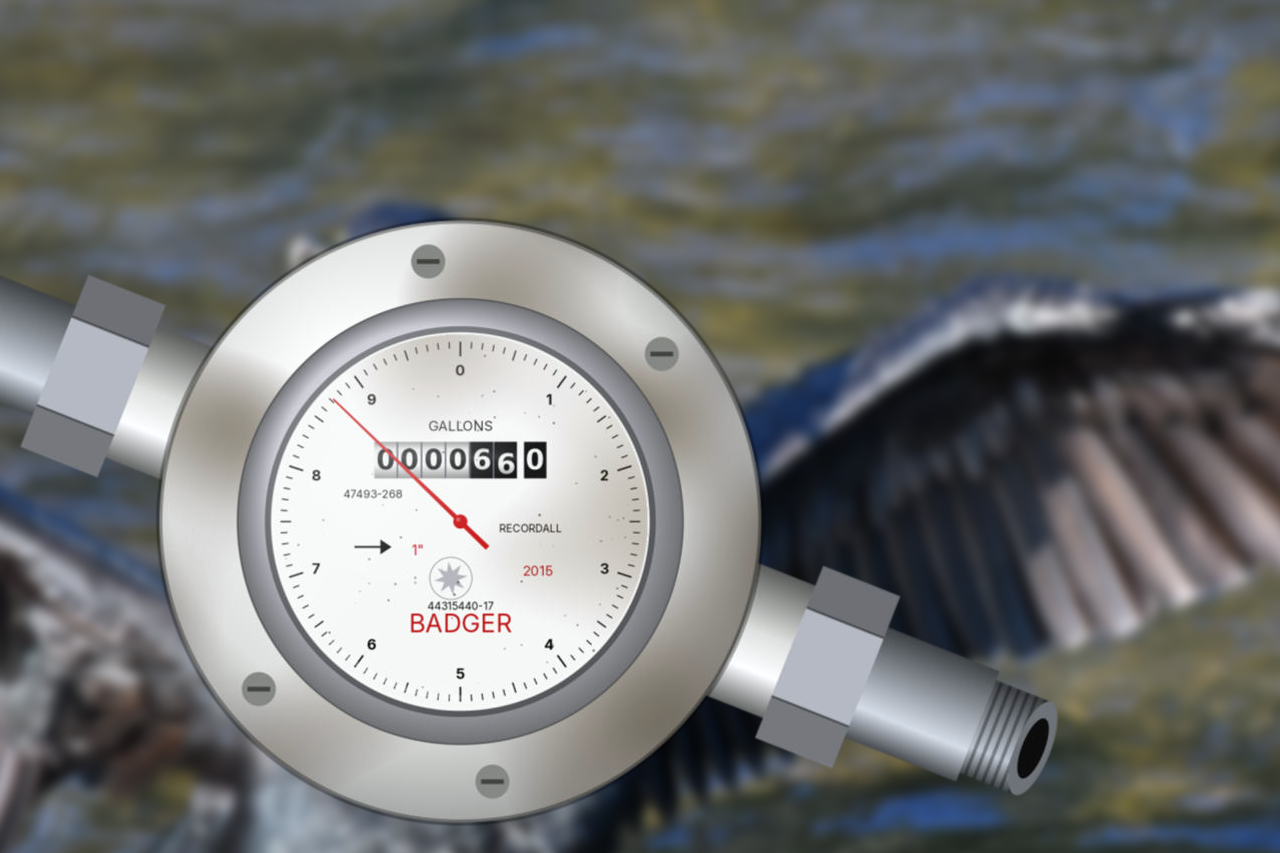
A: 658.7 (gal)
